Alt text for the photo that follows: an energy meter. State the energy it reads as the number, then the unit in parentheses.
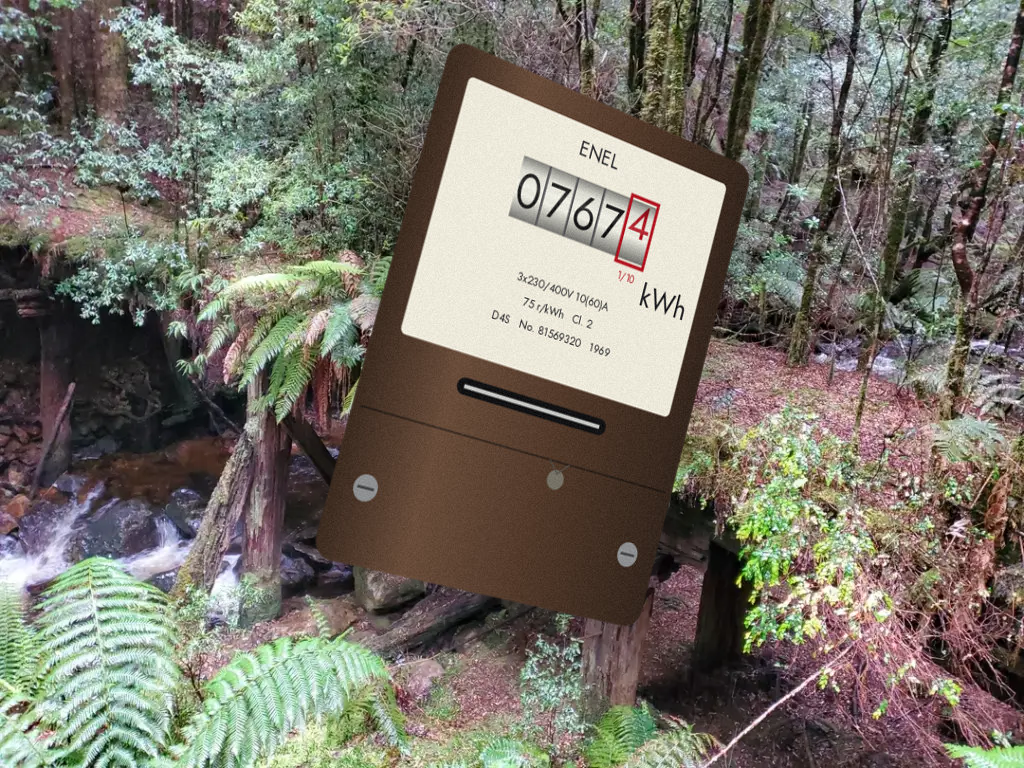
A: 767.4 (kWh)
